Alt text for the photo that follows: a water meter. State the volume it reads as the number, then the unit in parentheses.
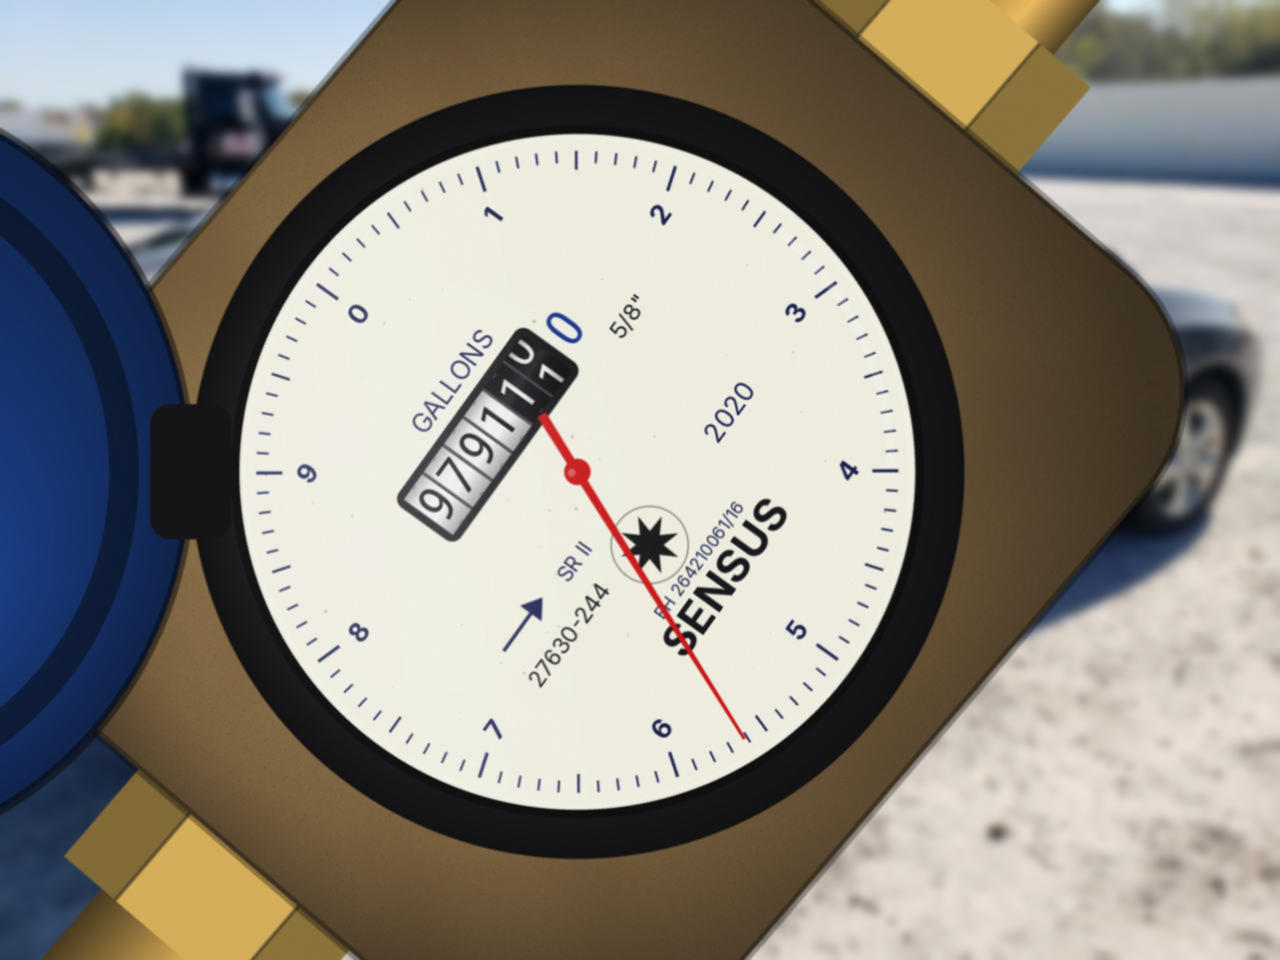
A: 9791105.6 (gal)
